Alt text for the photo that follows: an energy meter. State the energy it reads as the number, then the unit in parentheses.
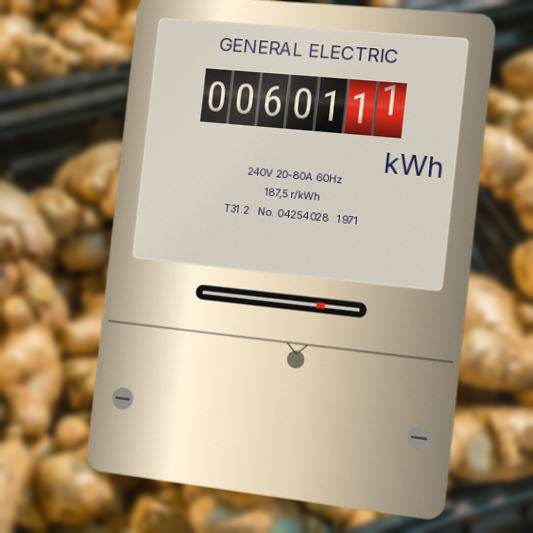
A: 601.11 (kWh)
